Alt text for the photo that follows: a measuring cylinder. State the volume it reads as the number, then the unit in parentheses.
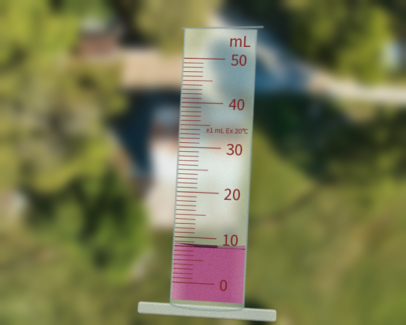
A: 8 (mL)
